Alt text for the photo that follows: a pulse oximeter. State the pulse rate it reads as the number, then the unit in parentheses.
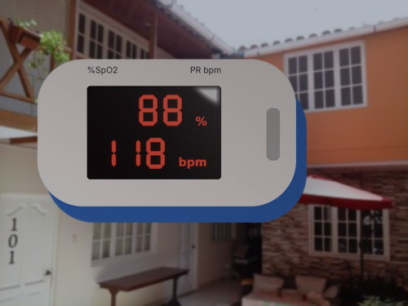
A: 118 (bpm)
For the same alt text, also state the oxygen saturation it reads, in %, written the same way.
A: 88 (%)
